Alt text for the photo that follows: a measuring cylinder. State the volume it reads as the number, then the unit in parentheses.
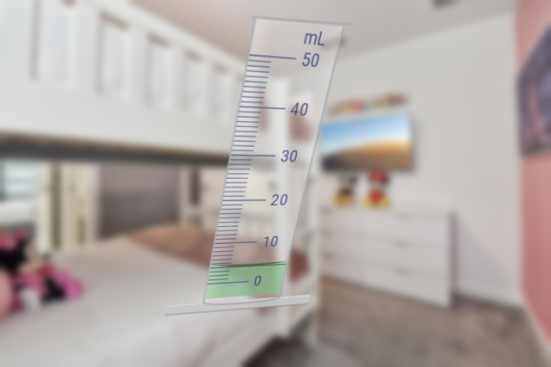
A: 4 (mL)
